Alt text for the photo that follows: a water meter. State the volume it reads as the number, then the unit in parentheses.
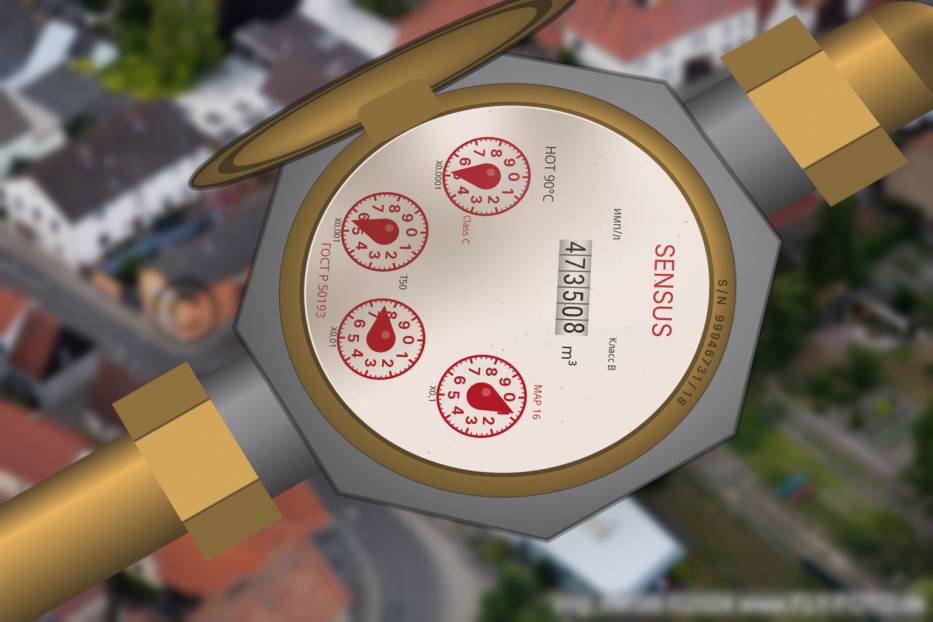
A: 473508.0755 (m³)
